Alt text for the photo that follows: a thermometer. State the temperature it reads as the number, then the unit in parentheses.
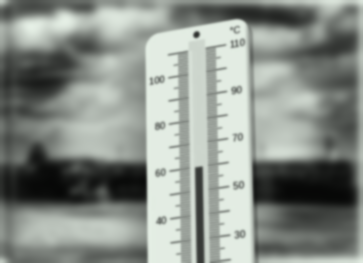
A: 60 (°C)
